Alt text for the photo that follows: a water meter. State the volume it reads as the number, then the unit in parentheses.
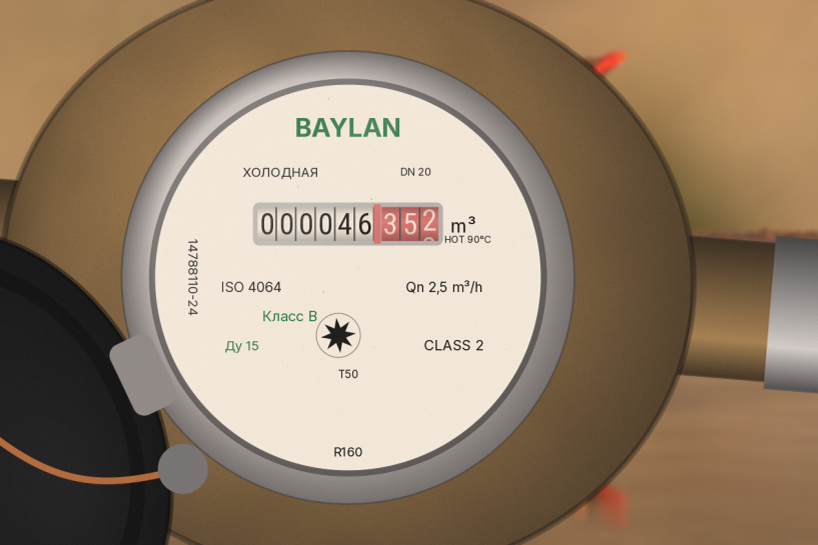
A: 46.352 (m³)
